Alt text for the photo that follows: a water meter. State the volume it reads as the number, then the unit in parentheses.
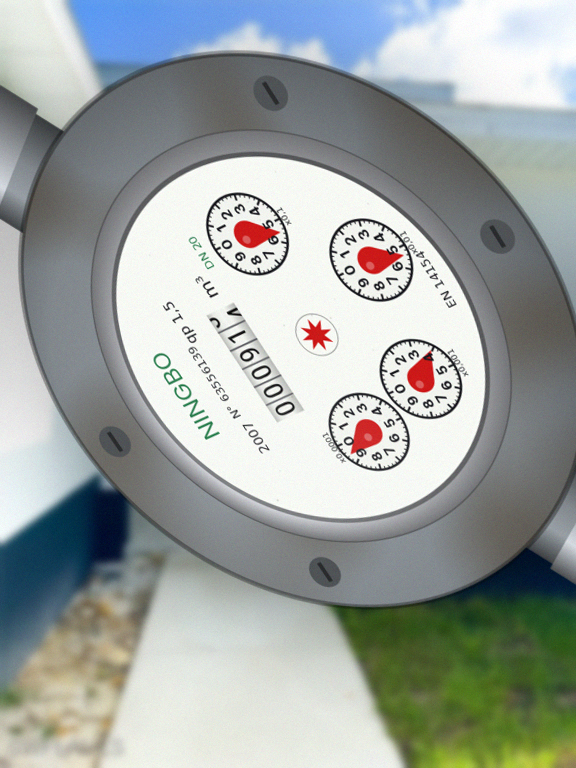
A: 913.5539 (m³)
